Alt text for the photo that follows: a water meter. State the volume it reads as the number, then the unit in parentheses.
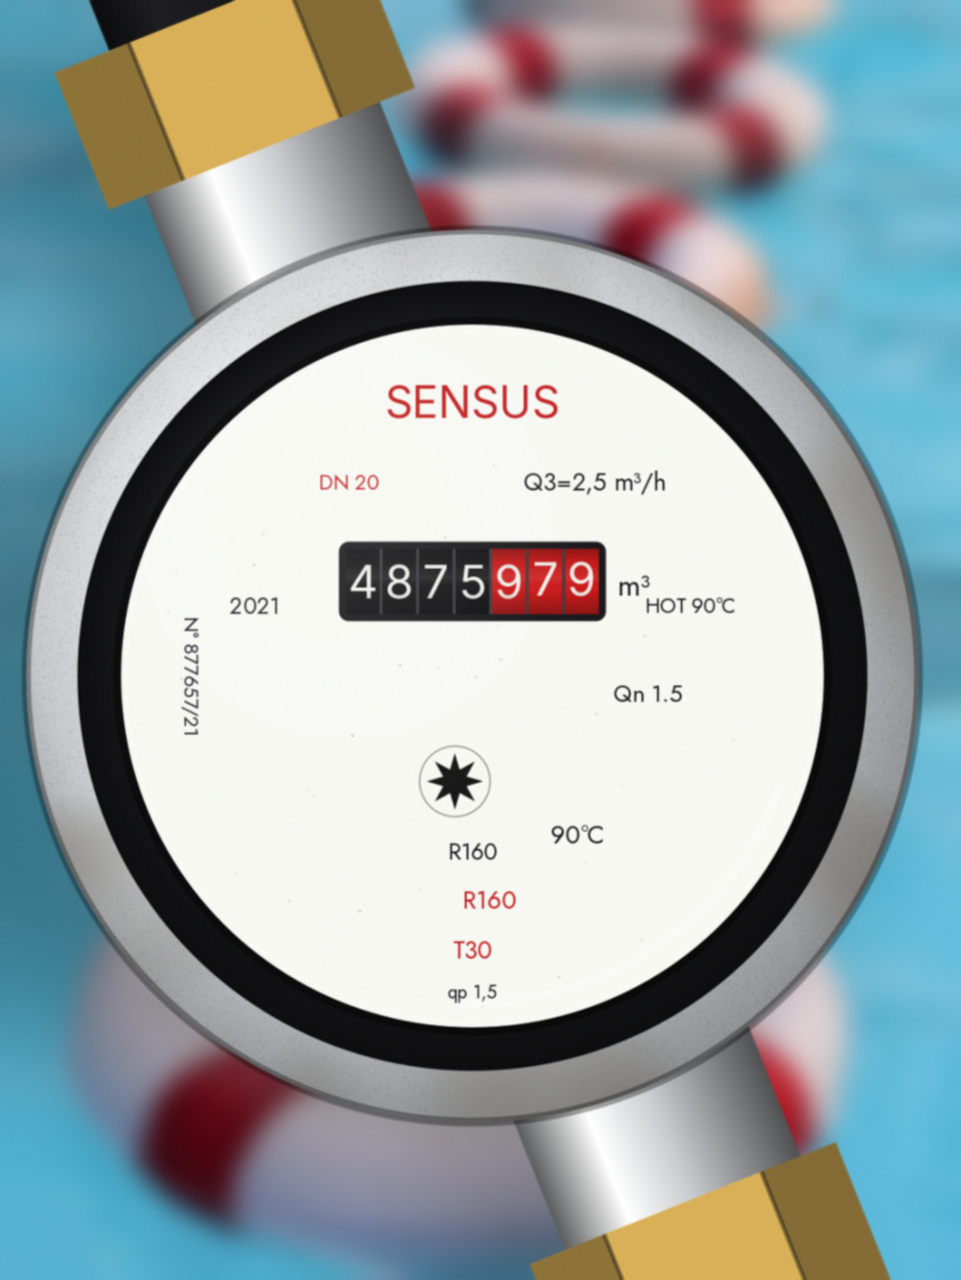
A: 4875.979 (m³)
